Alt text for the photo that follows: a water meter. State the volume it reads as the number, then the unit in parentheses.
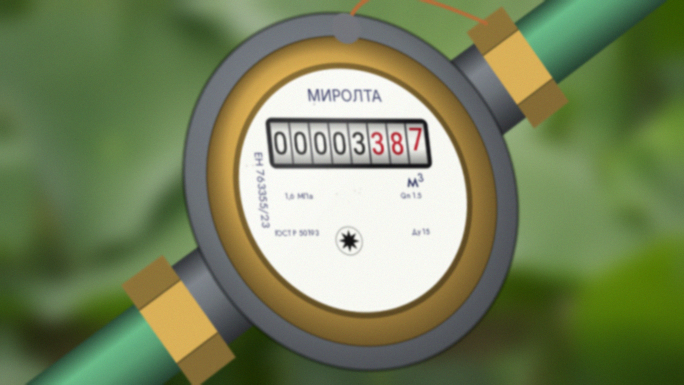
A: 3.387 (m³)
